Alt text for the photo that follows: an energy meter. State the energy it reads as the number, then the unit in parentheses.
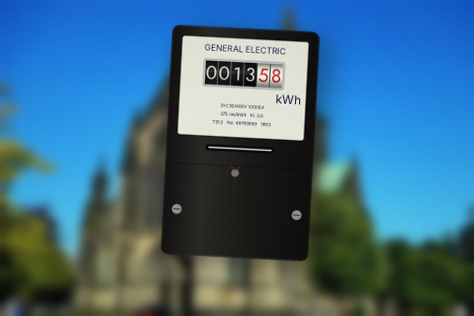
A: 13.58 (kWh)
